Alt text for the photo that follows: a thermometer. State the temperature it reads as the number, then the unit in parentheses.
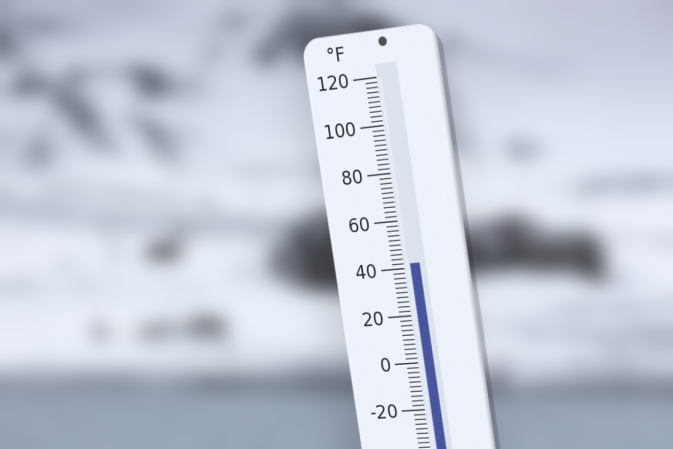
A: 42 (°F)
